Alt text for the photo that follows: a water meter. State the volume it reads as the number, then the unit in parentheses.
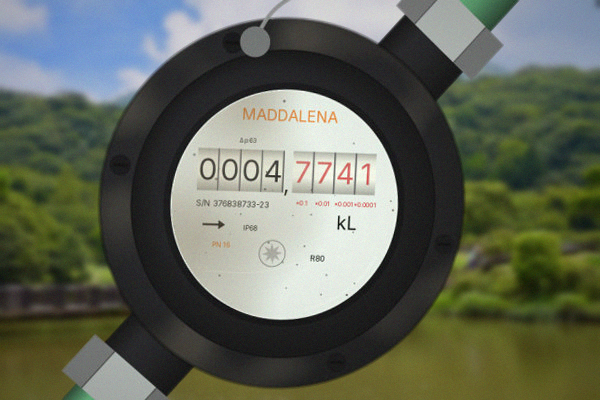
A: 4.7741 (kL)
